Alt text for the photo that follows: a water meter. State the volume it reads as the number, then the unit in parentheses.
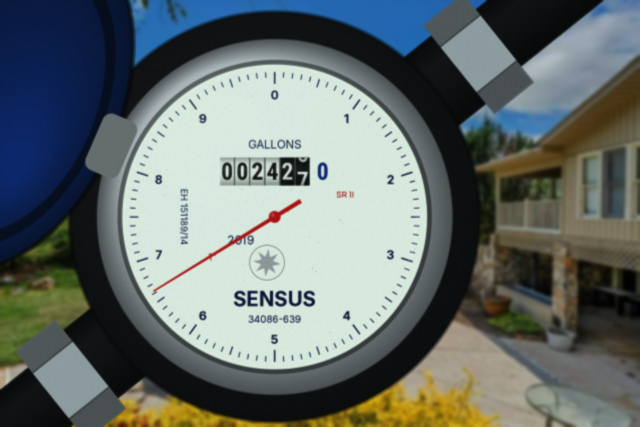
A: 24266.6 (gal)
